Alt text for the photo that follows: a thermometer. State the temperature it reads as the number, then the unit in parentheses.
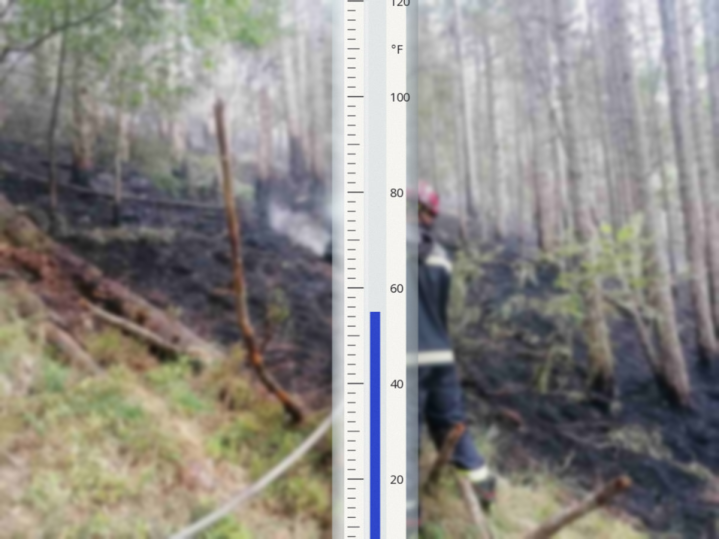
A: 55 (°F)
